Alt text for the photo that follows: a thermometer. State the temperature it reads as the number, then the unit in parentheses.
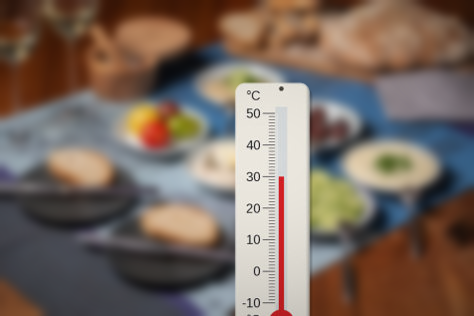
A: 30 (°C)
